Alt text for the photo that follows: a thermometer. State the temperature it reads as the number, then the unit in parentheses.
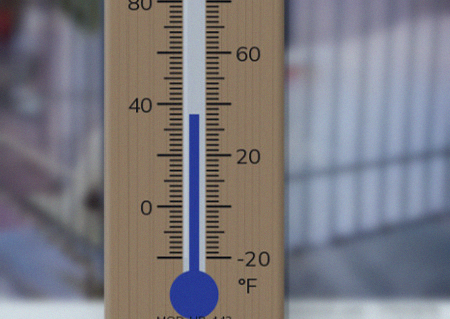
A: 36 (°F)
